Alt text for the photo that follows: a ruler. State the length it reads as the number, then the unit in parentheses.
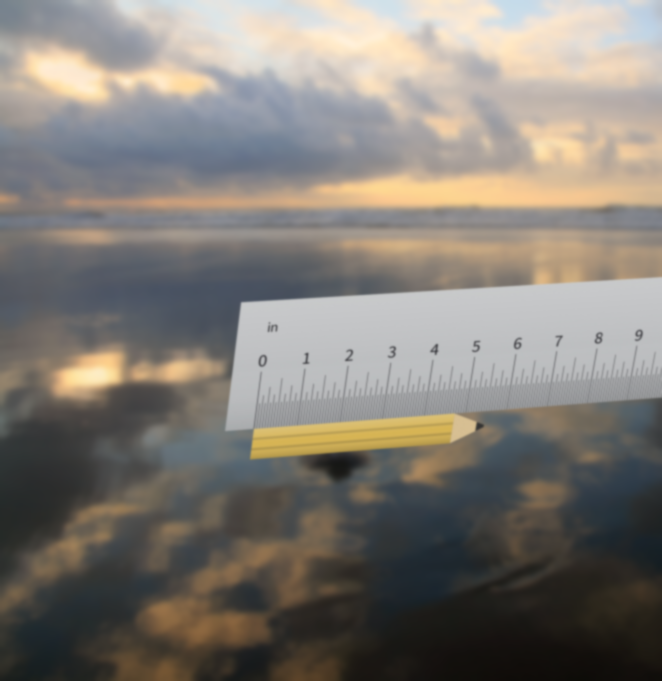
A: 5.5 (in)
